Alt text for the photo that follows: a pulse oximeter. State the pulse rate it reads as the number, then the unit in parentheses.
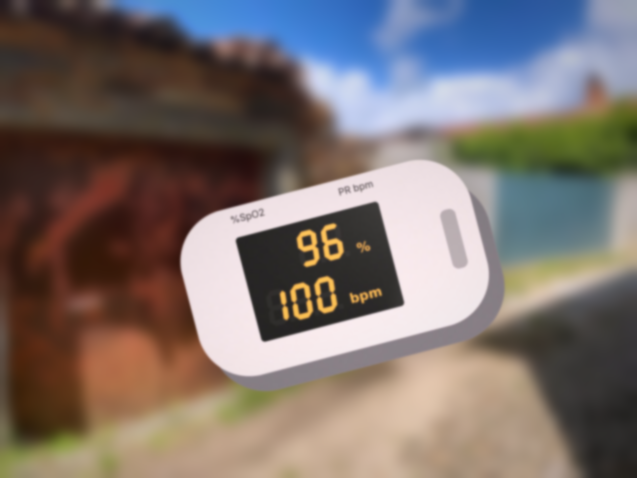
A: 100 (bpm)
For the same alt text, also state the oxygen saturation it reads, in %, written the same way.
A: 96 (%)
